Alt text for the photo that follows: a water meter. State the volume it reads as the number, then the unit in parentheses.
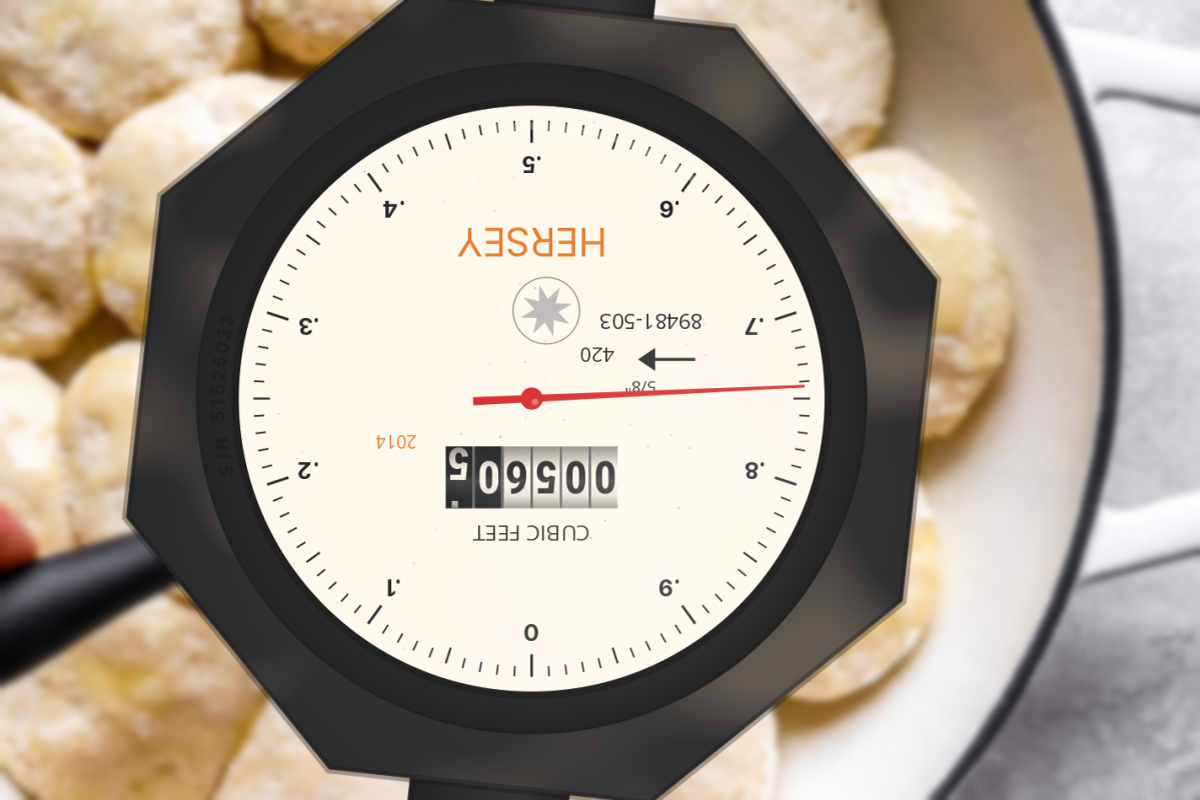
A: 5604.74 (ft³)
